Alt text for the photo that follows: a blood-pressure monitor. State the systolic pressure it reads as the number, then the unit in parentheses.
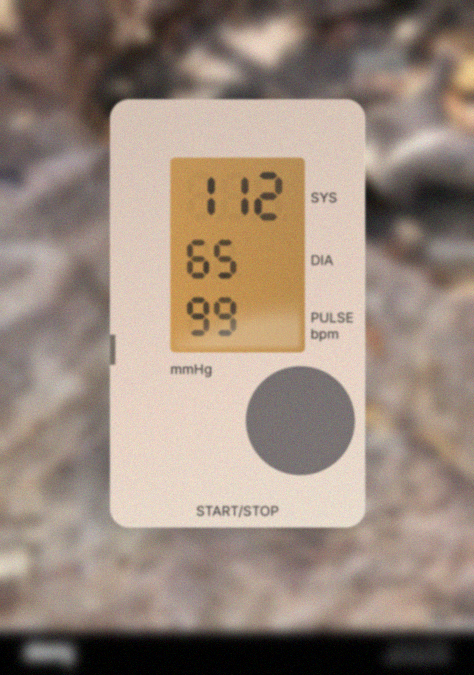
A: 112 (mmHg)
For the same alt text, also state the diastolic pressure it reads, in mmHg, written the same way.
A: 65 (mmHg)
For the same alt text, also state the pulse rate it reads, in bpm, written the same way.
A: 99 (bpm)
